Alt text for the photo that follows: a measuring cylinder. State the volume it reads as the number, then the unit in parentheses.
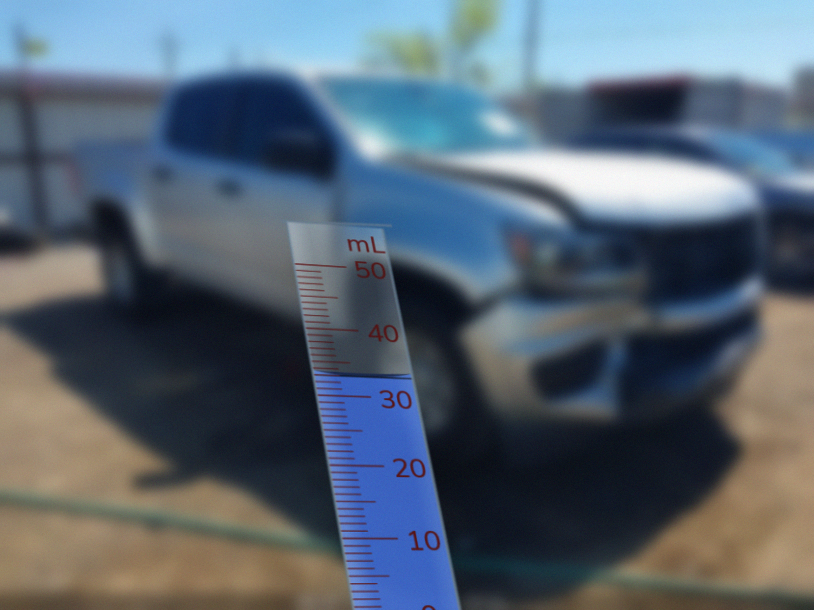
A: 33 (mL)
